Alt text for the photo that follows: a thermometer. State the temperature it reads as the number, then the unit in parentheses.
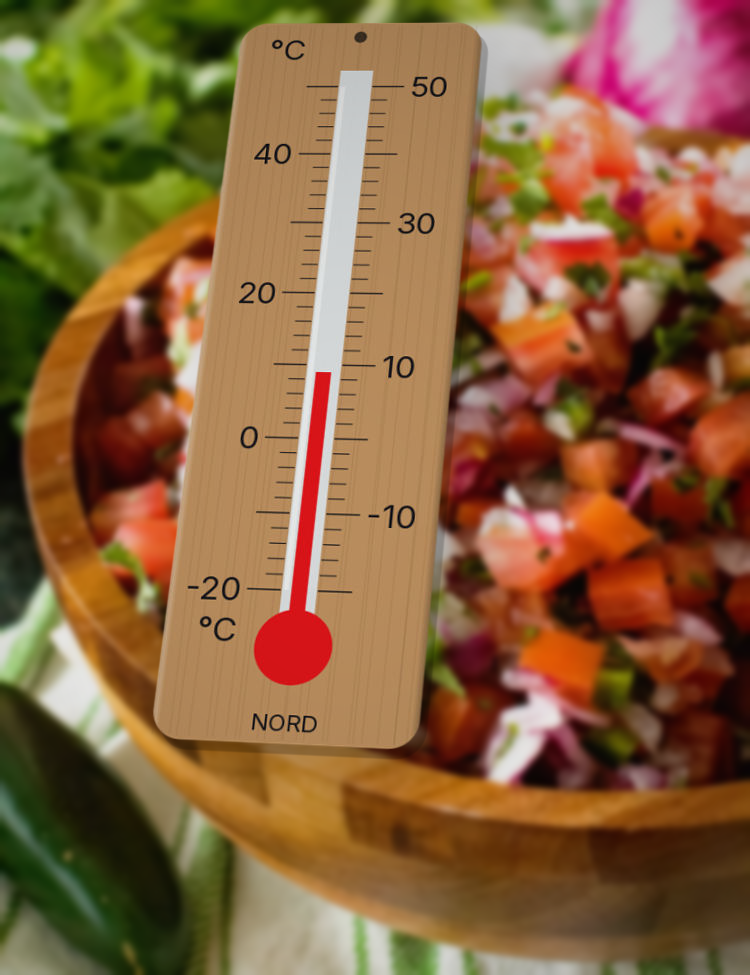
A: 9 (°C)
